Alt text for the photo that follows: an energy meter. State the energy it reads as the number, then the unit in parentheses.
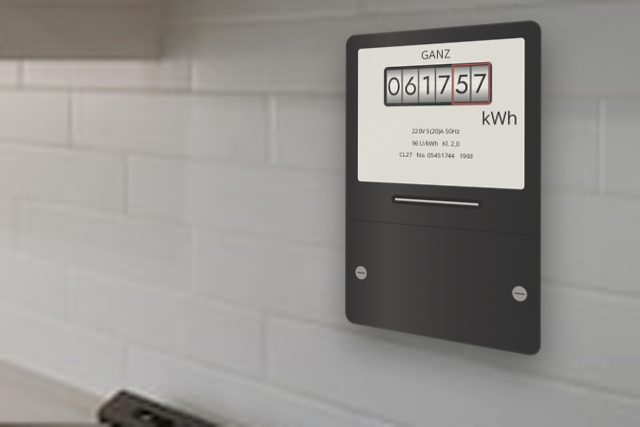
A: 617.57 (kWh)
